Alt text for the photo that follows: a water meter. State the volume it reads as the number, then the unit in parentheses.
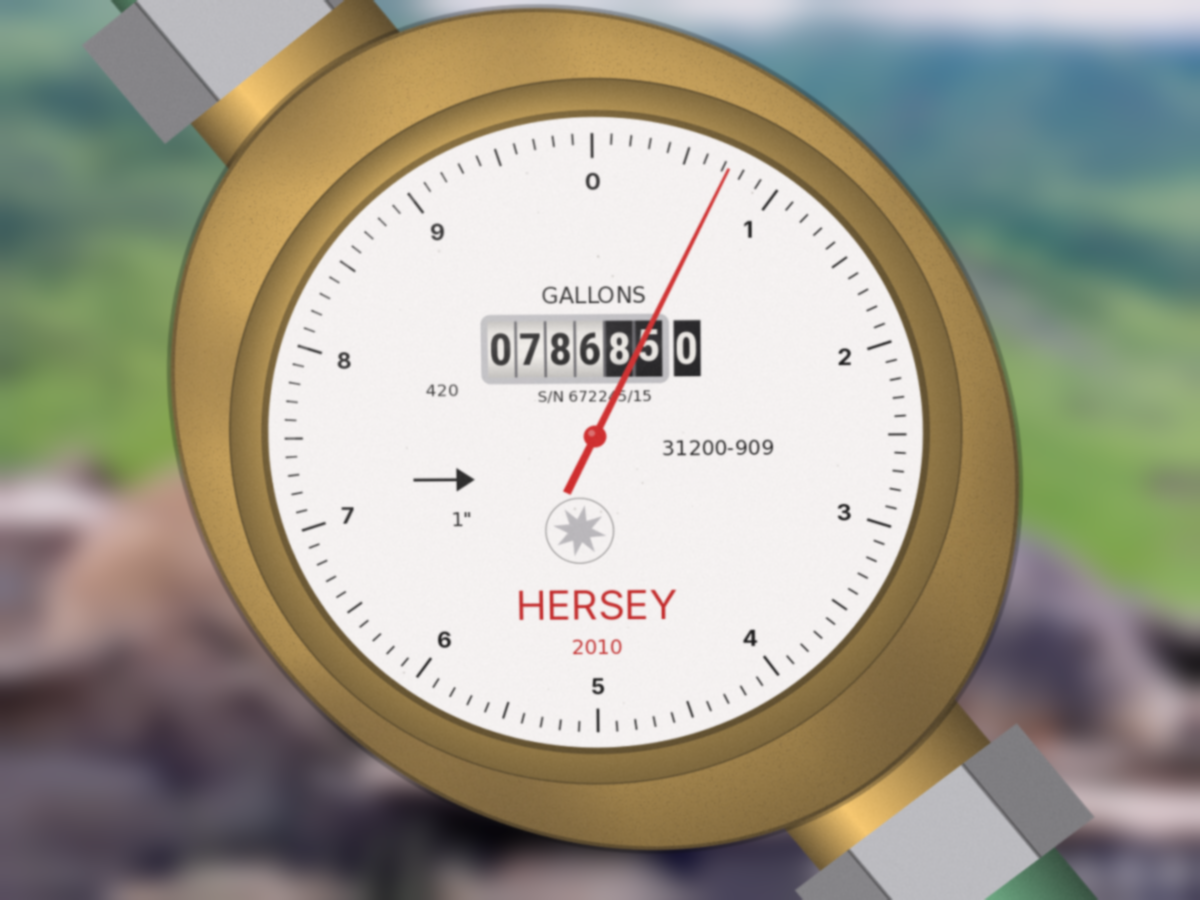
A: 786850.7 (gal)
